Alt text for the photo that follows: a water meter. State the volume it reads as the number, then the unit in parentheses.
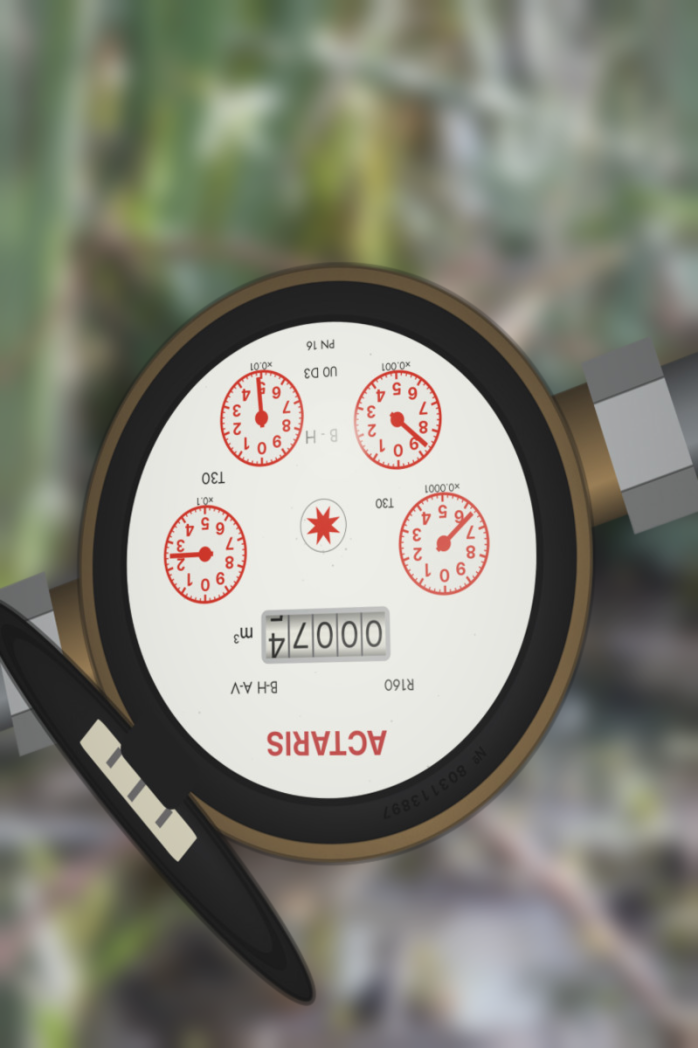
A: 74.2486 (m³)
